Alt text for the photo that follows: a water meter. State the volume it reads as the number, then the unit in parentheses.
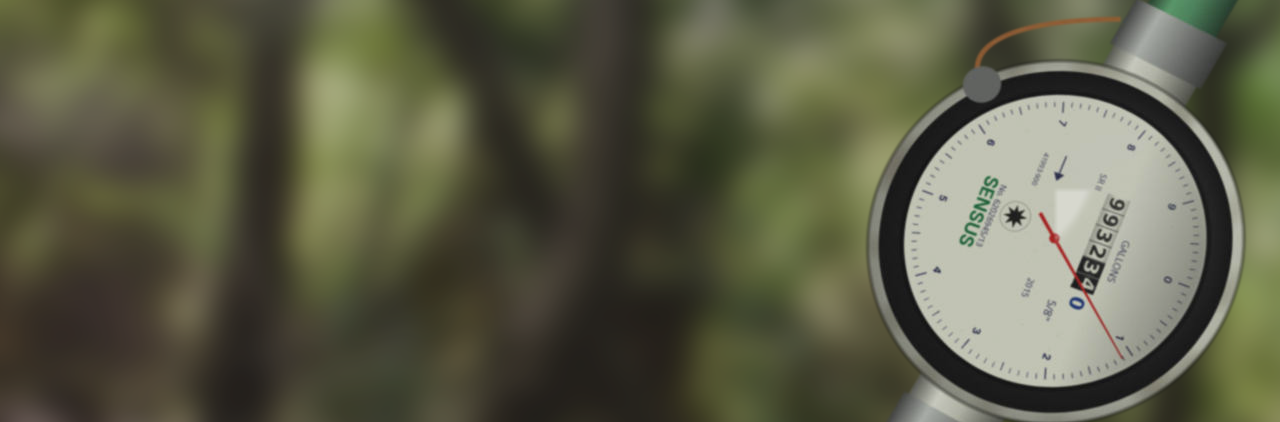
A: 9932341.1 (gal)
